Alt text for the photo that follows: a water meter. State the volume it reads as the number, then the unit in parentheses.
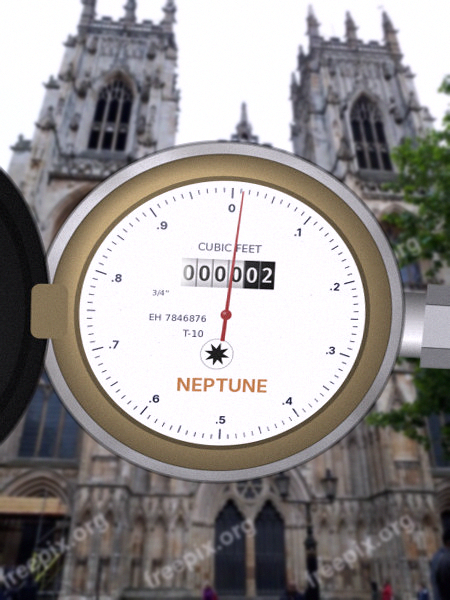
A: 2.01 (ft³)
